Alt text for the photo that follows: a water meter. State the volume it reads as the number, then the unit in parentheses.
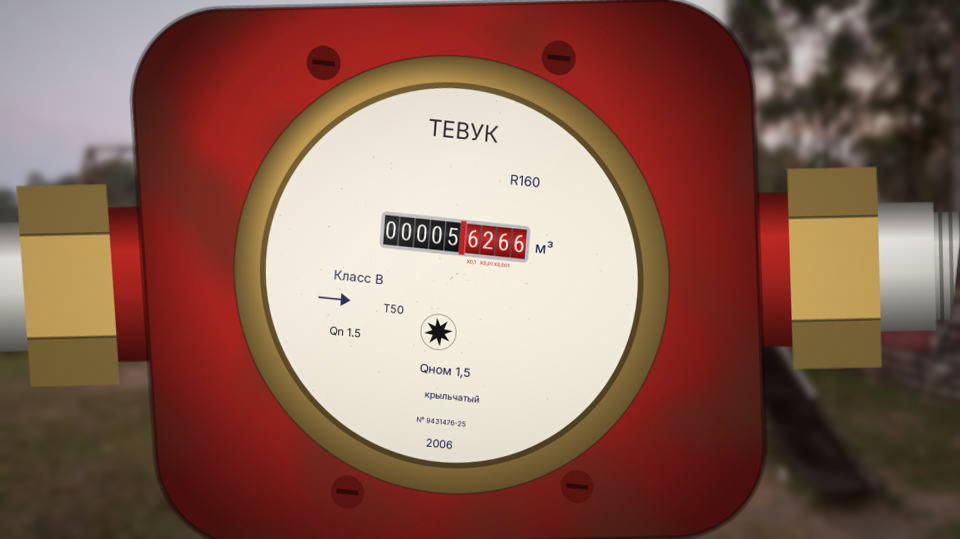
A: 5.6266 (m³)
